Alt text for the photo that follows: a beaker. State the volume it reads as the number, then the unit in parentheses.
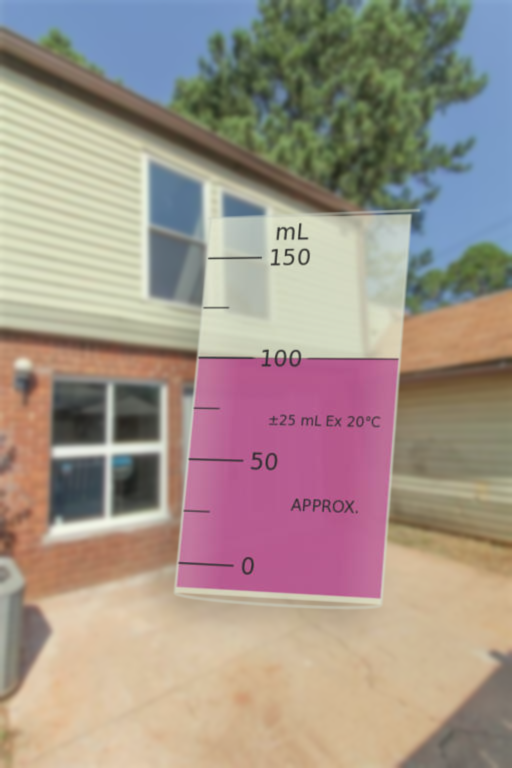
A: 100 (mL)
